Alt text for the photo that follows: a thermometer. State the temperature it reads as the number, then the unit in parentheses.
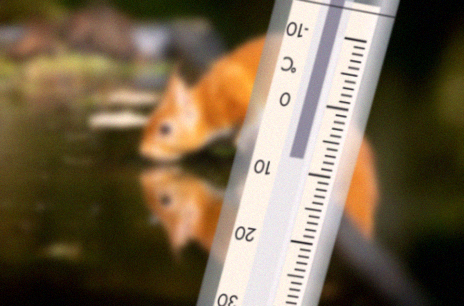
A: 8 (°C)
